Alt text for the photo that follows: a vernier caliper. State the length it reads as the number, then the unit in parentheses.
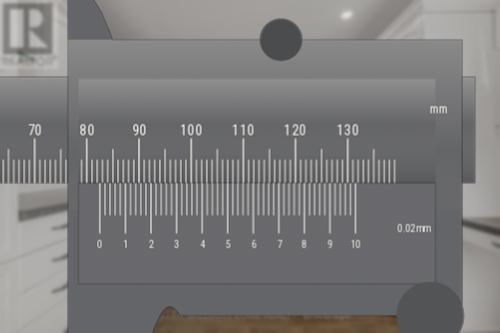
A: 82.5 (mm)
